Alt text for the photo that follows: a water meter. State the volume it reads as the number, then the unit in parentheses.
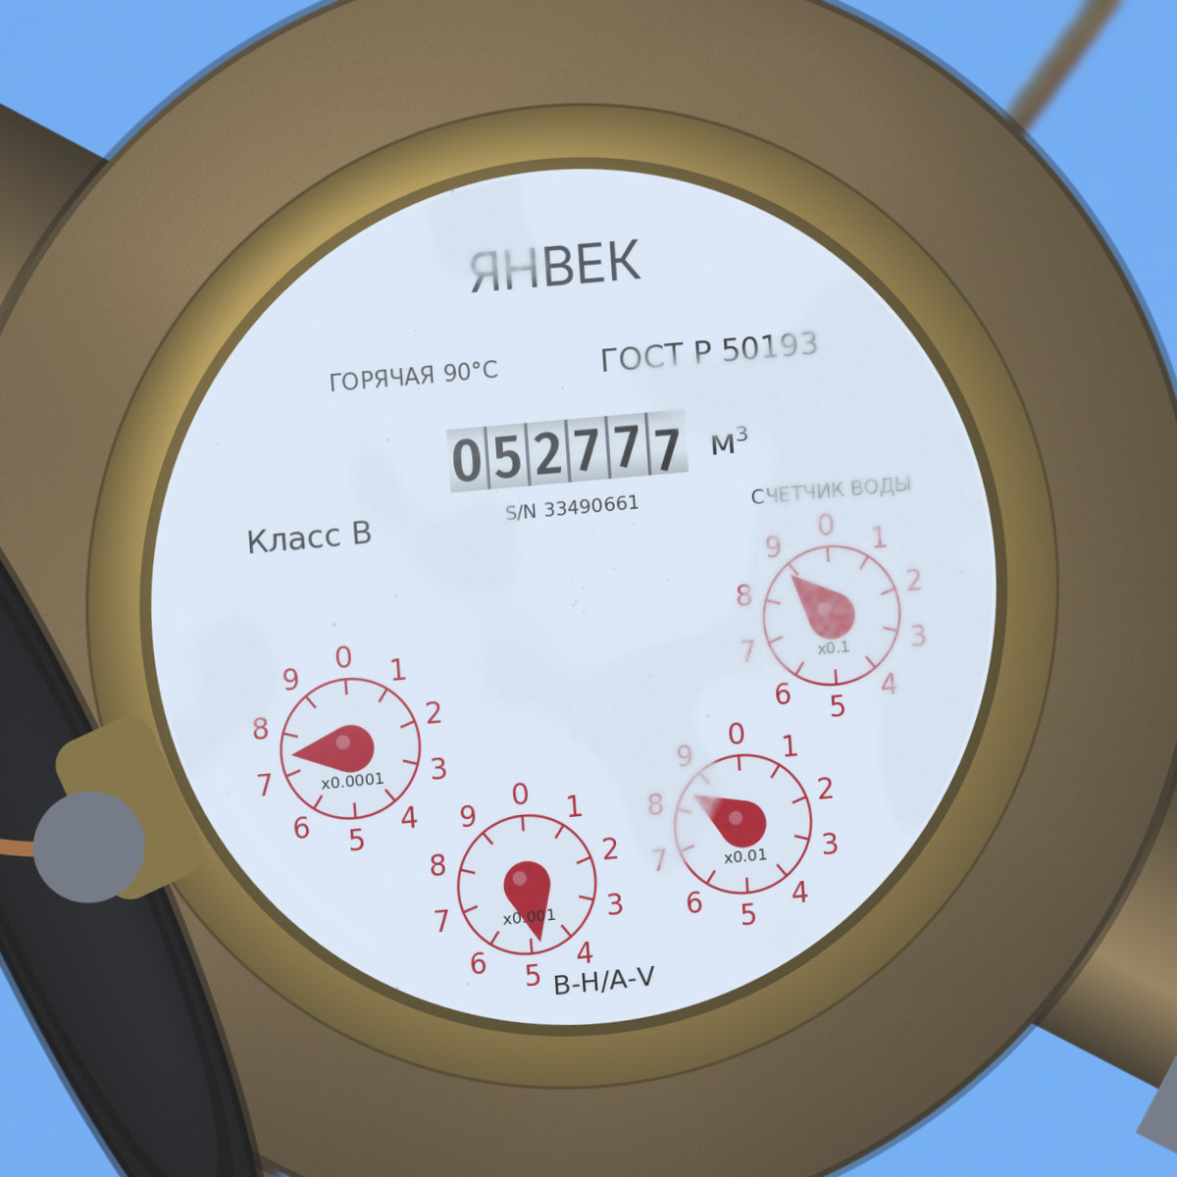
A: 52776.8847 (m³)
